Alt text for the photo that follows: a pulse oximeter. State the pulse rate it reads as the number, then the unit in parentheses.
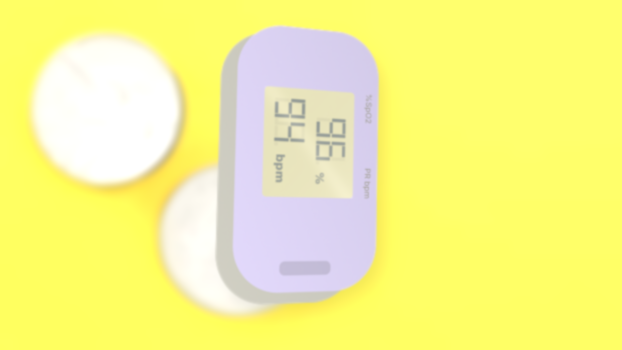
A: 94 (bpm)
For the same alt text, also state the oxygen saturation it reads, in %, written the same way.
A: 96 (%)
